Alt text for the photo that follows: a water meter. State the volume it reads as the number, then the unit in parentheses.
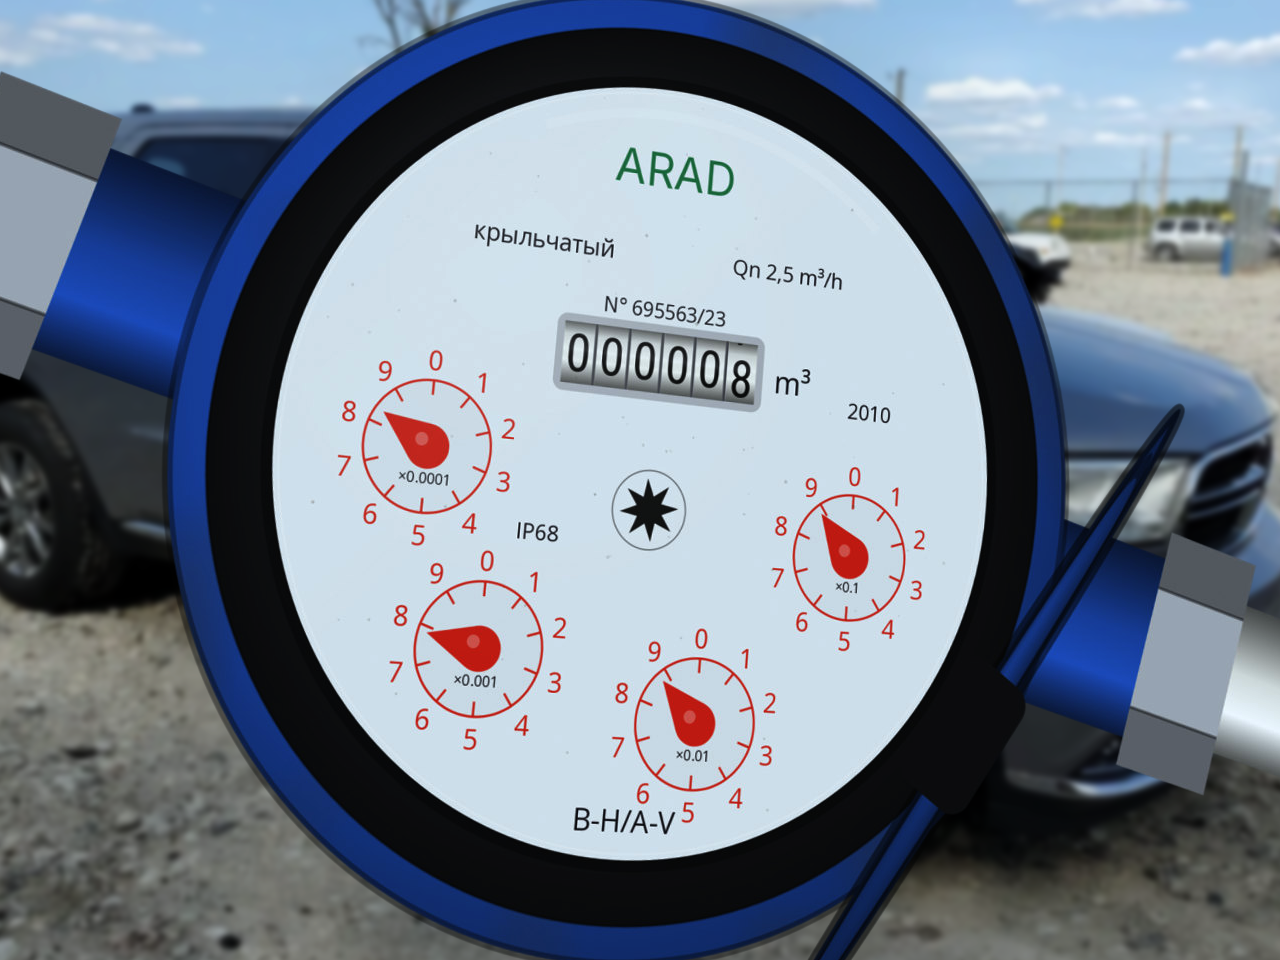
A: 7.8878 (m³)
